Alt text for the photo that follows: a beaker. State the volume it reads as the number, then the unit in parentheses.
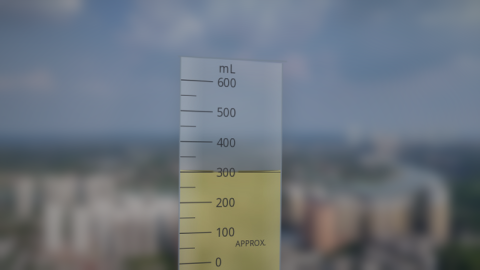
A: 300 (mL)
